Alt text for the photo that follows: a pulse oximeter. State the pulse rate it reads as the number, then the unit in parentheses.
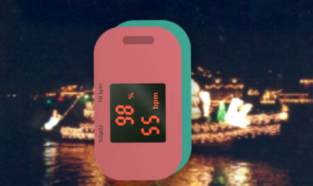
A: 55 (bpm)
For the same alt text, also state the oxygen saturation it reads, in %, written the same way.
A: 98 (%)
